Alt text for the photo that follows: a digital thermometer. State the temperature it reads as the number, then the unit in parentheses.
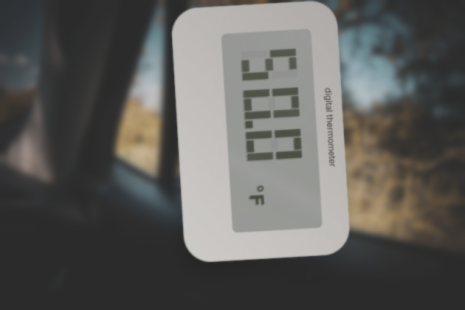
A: 50.0 (°F)
